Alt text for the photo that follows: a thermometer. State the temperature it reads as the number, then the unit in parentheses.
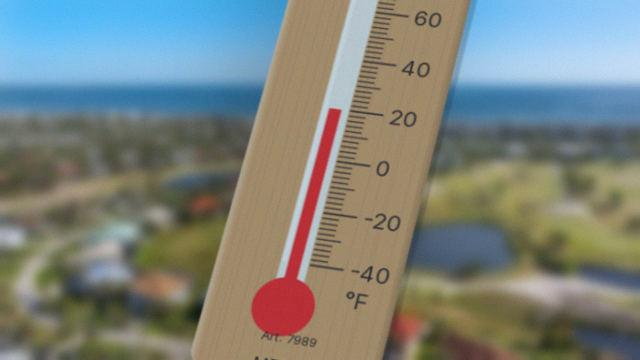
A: 20 (°F)
